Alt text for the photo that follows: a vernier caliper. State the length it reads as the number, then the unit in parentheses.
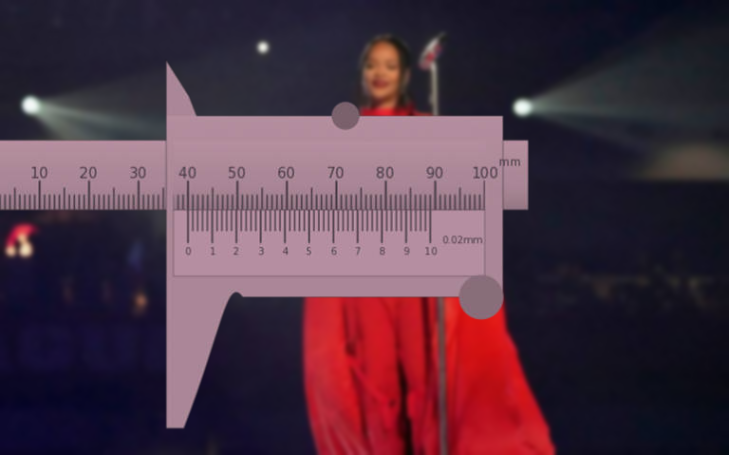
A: 40.0 (mm)
